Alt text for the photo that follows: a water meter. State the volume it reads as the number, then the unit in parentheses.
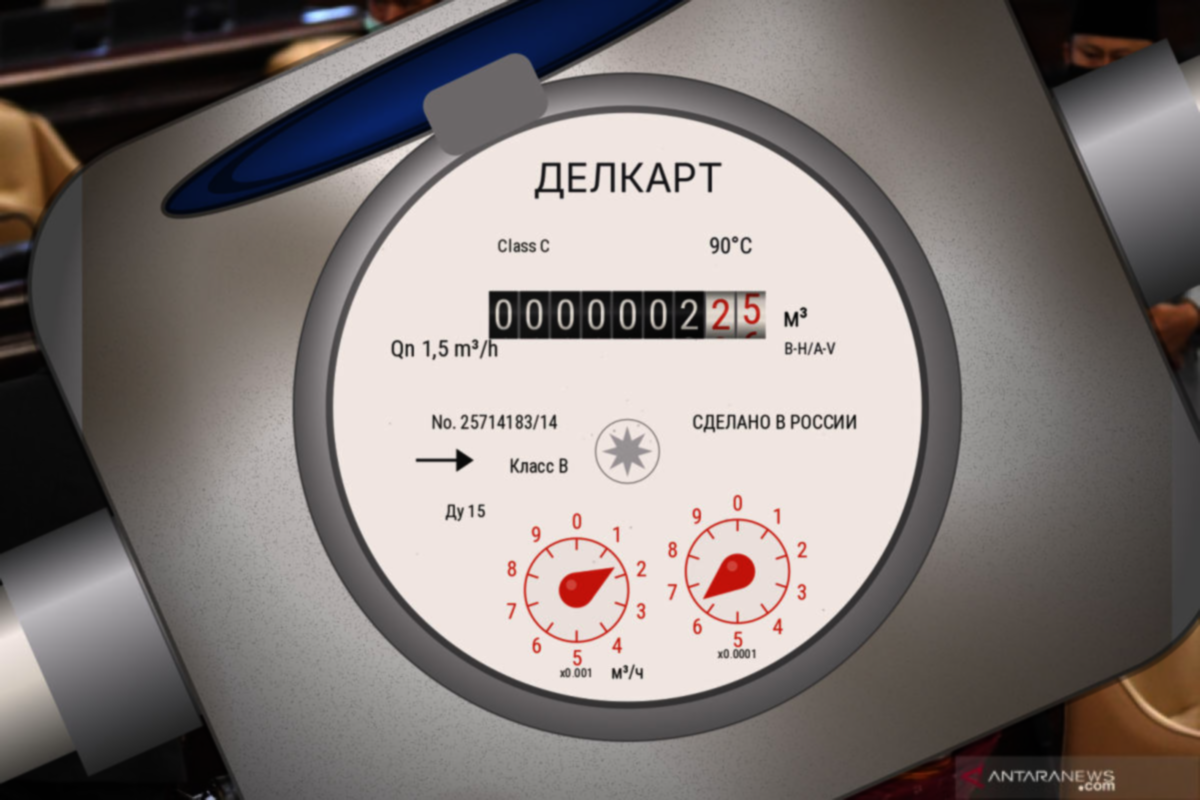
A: 2.2516 (m³)
